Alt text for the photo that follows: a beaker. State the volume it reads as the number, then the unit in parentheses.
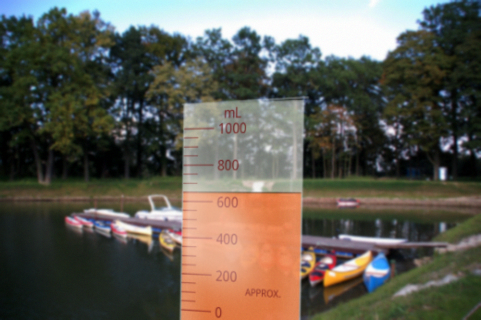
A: 650 (mL)
